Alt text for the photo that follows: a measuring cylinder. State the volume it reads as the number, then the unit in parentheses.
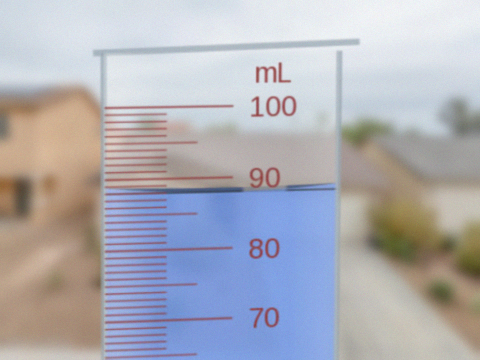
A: 88 (mL)
